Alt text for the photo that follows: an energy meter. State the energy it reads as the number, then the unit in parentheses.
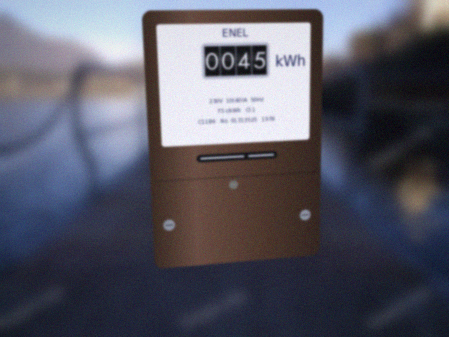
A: 45 (kWh)
